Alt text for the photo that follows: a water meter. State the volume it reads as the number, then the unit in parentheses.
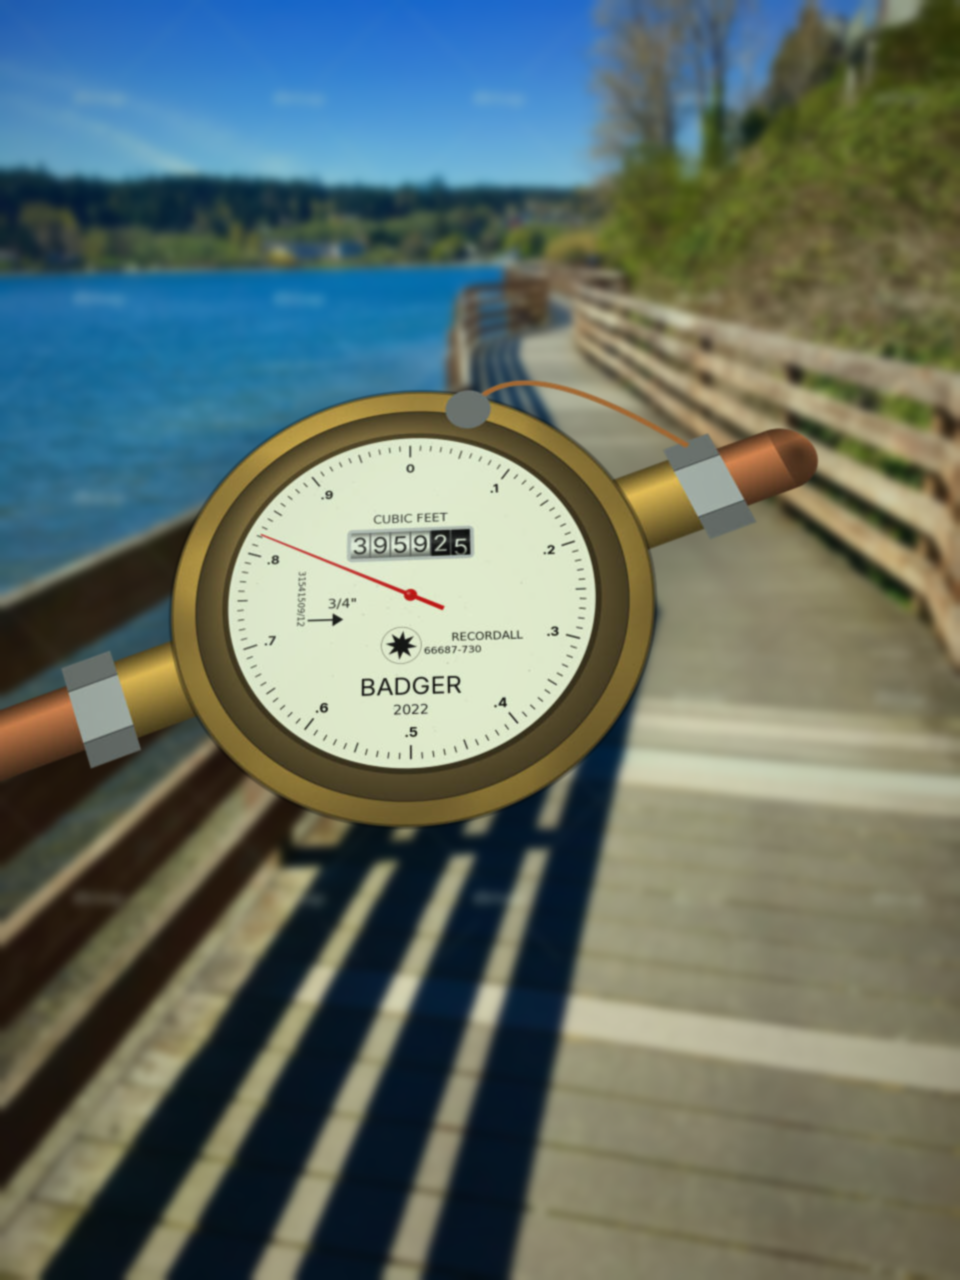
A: 395924.82 (ft³)
